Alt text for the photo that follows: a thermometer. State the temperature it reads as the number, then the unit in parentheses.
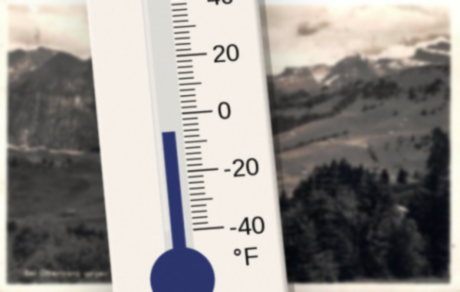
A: -6 (°F)
